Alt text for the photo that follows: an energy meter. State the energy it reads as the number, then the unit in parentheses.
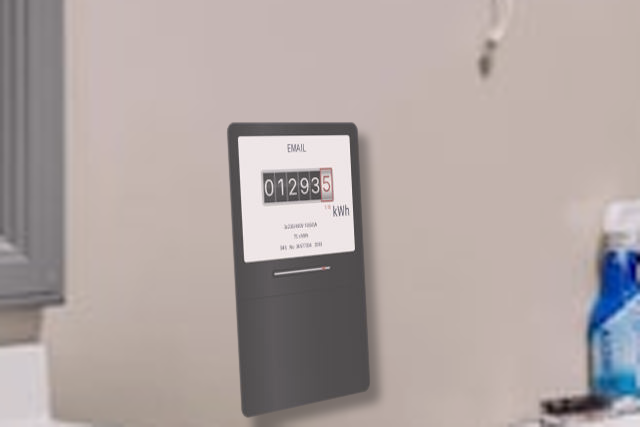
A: 1293.5 (kWh)
